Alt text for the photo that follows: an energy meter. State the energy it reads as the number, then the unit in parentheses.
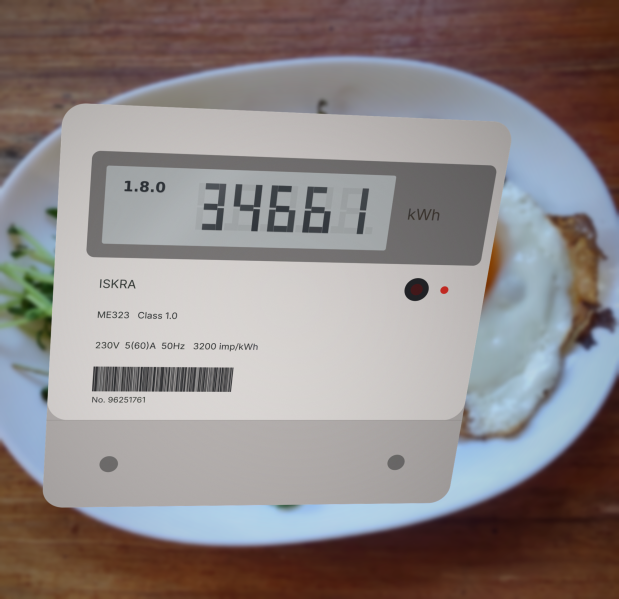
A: 34661 (kWh)
